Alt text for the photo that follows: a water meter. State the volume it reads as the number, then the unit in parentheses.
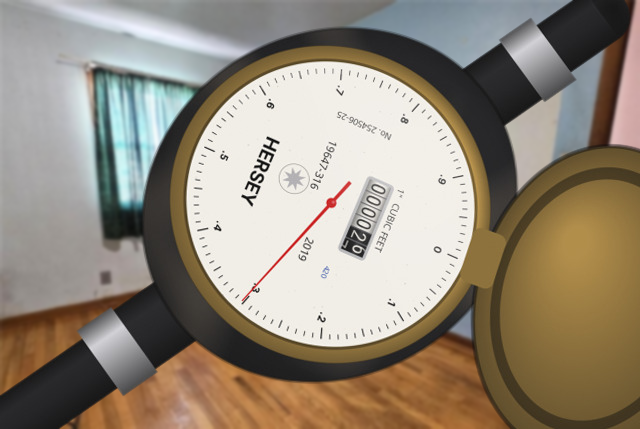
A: 26.30 (ft³)
